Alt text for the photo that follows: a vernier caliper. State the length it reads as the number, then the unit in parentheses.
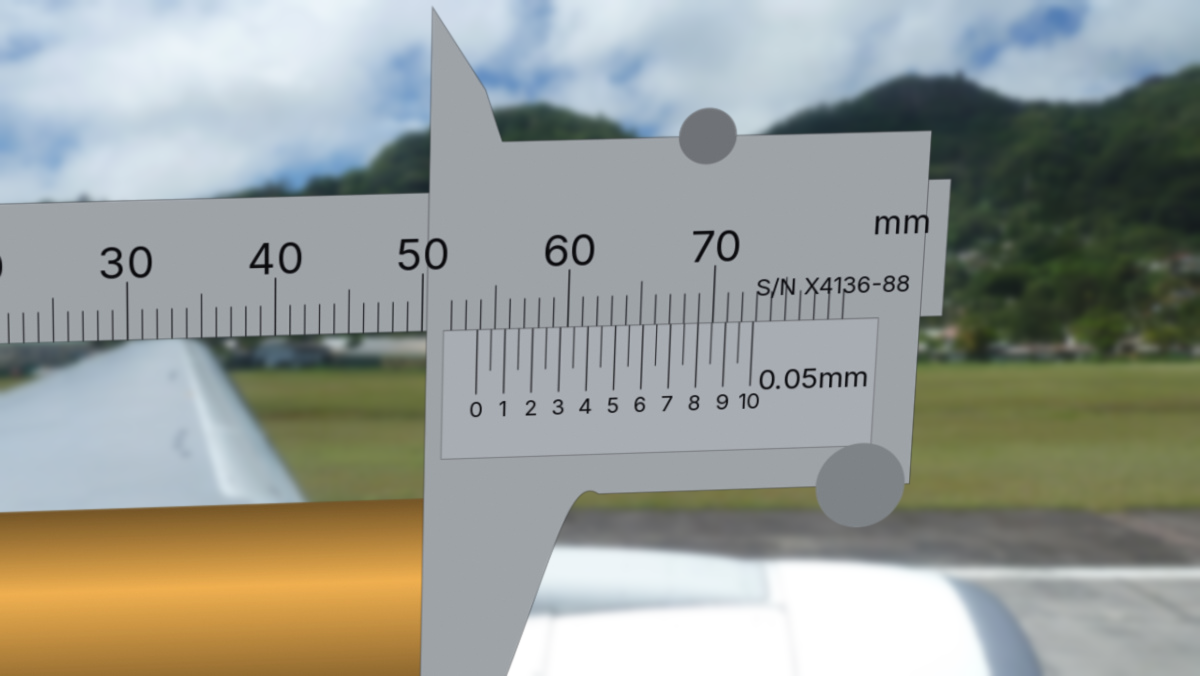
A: 53.8 (mm)
